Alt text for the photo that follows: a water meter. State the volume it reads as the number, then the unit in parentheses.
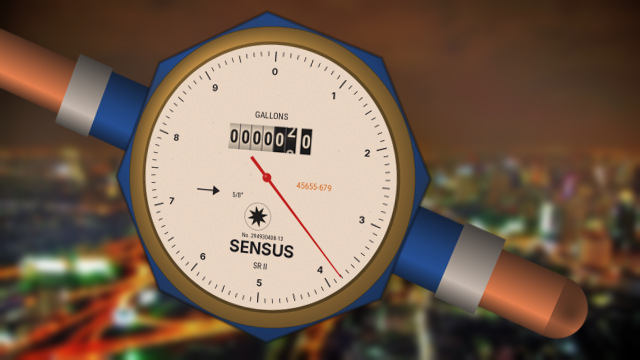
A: 23.8 (gal)
